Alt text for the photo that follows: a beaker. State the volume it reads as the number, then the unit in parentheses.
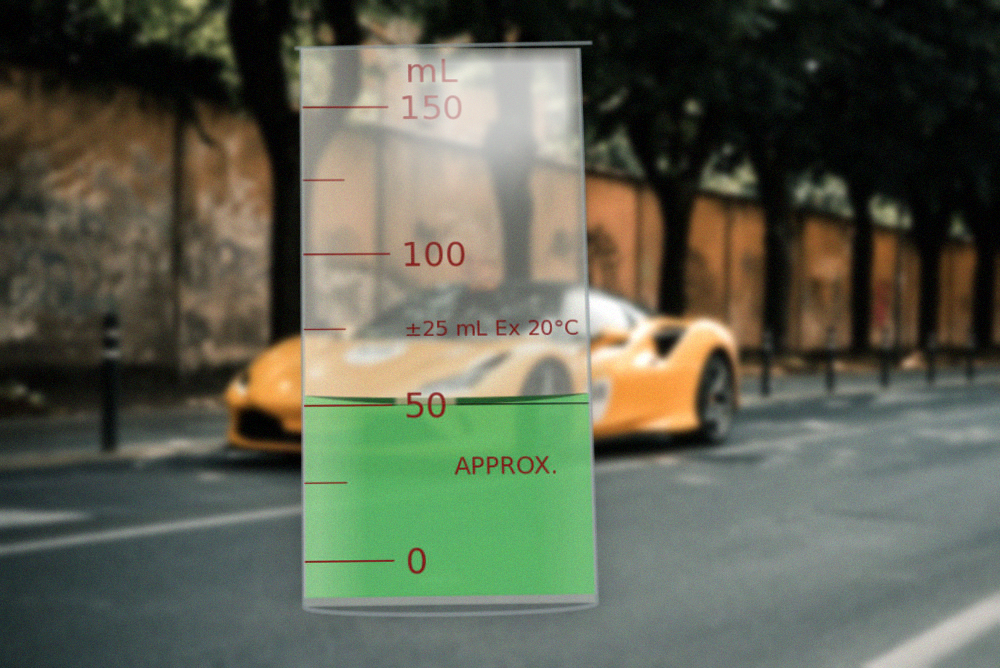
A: 50 (mL)
